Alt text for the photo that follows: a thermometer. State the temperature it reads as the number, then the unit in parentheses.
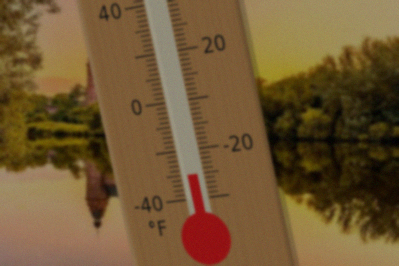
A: -30 (°F)
